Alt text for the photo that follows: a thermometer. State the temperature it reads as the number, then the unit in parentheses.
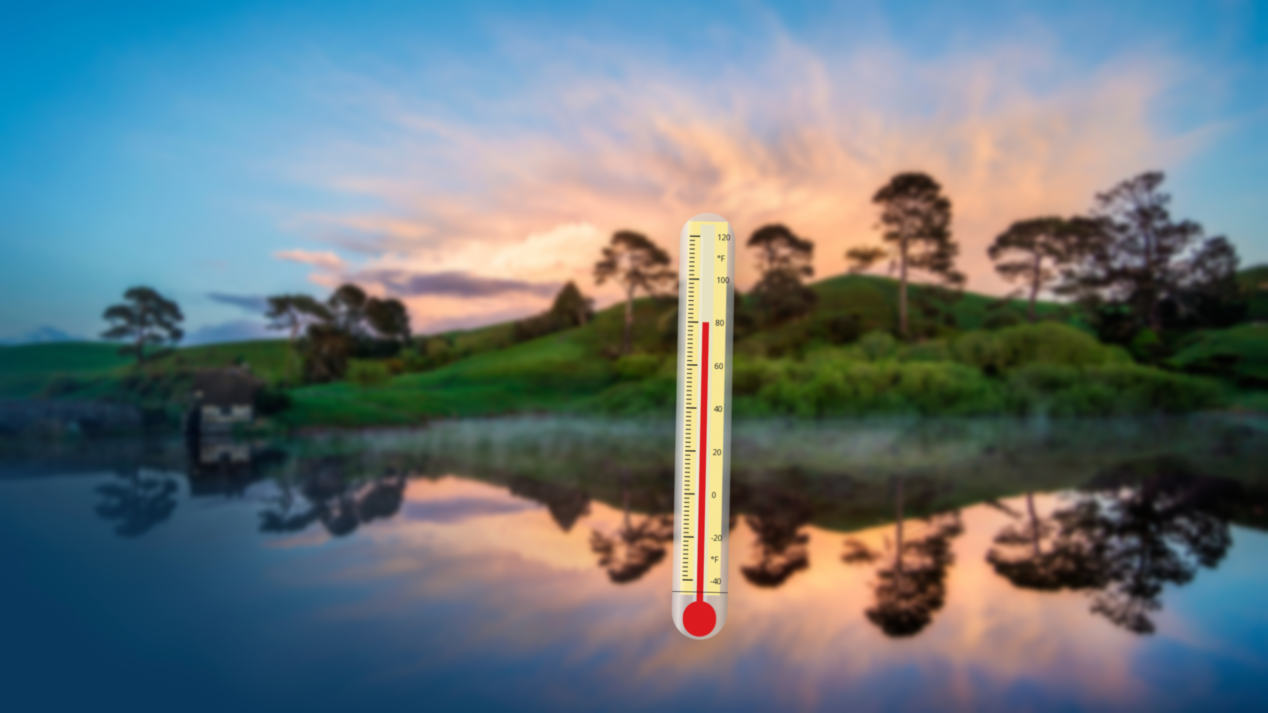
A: 80 (°F)
